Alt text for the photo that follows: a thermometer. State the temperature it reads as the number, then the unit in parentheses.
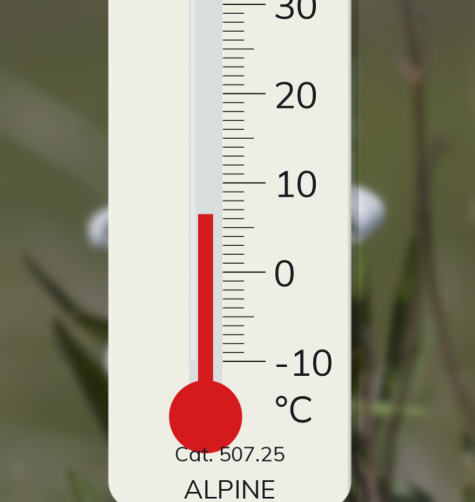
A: 6.5 (°C)
